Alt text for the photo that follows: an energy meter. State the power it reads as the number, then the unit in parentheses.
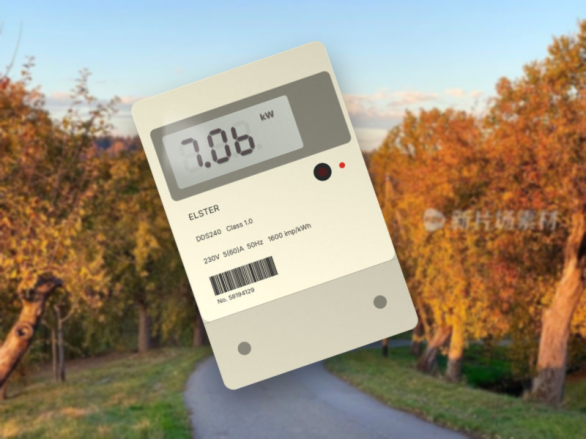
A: 7.06 (kW)
